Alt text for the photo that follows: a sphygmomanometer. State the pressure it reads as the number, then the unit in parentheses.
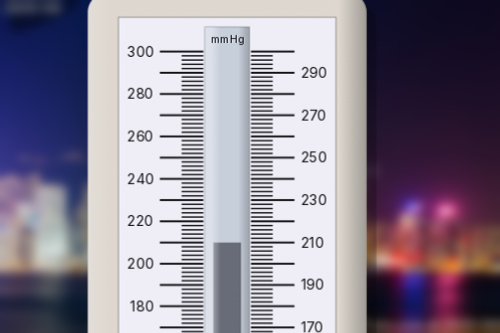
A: 210 (mmHg)
